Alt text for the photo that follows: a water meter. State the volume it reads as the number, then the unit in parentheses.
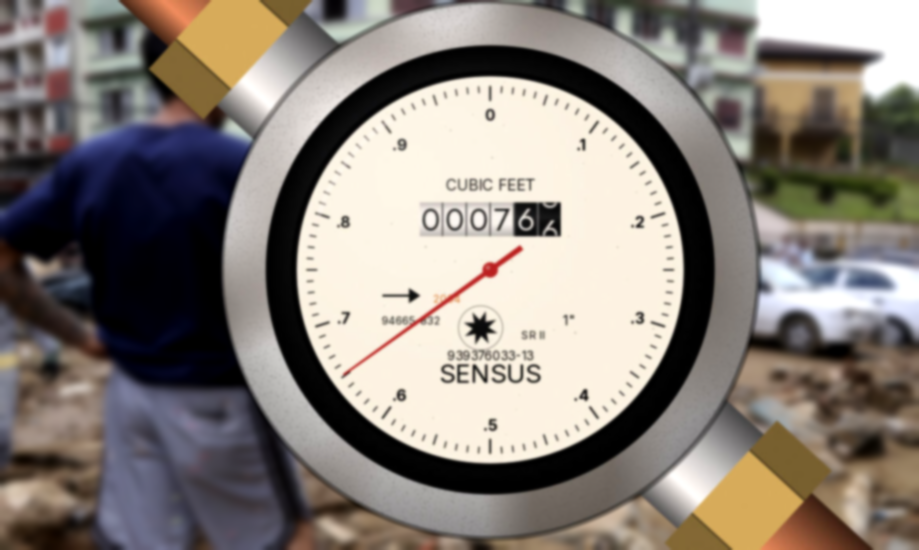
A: 765.65 (ft³)
